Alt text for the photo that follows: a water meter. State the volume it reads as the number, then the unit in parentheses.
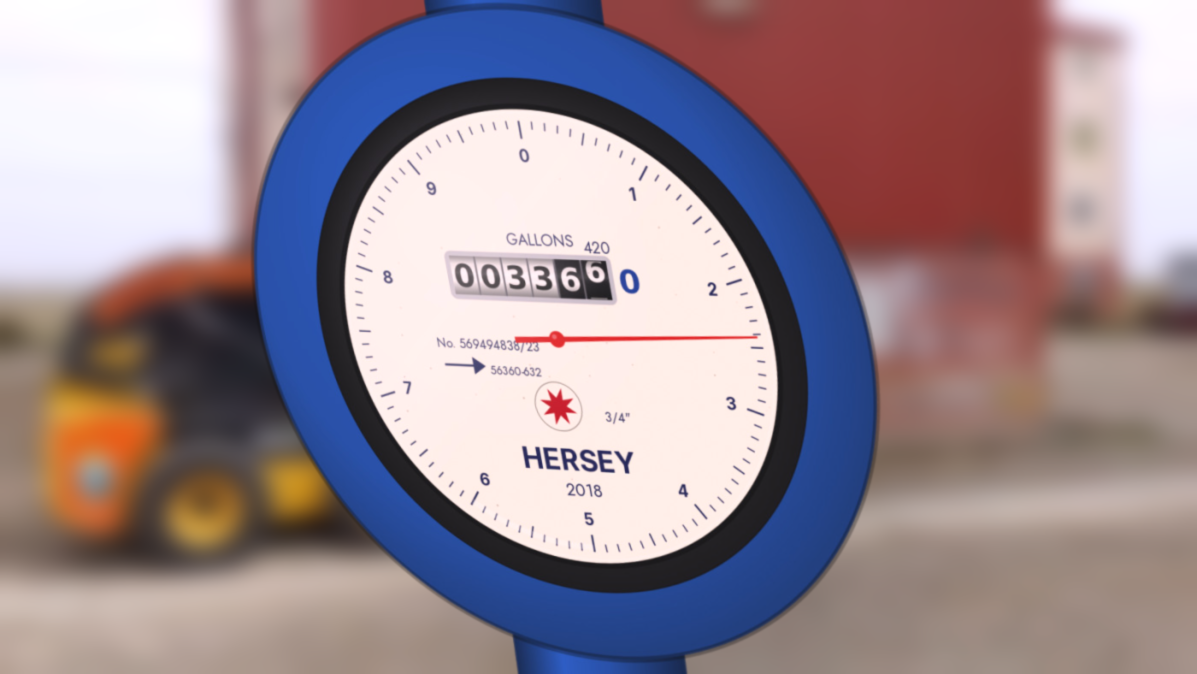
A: 33662.4 (gal)
